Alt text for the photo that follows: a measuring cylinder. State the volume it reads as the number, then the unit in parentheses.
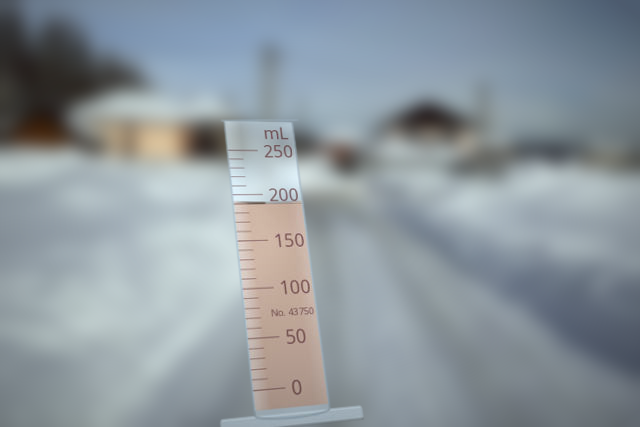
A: 190 (mL)
